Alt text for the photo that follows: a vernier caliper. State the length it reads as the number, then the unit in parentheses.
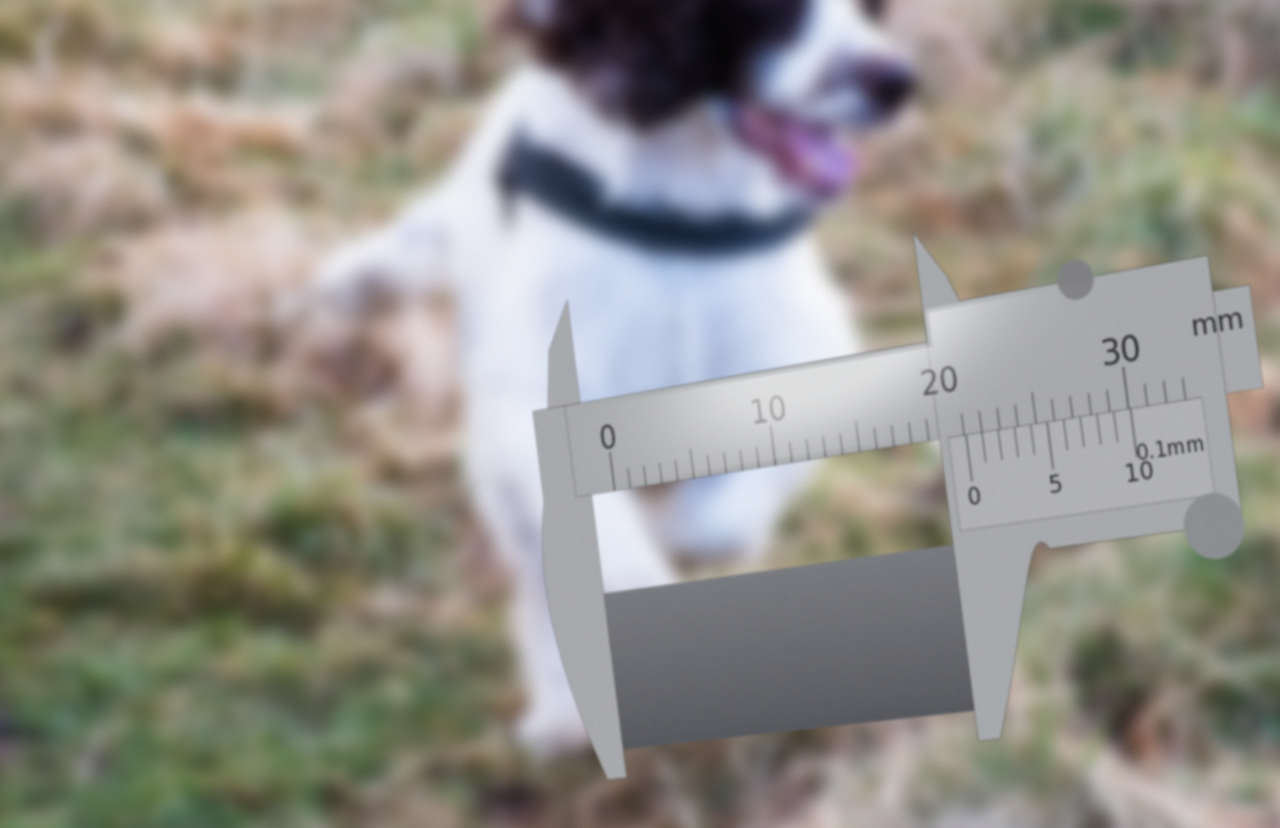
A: 21.1 (mm)
